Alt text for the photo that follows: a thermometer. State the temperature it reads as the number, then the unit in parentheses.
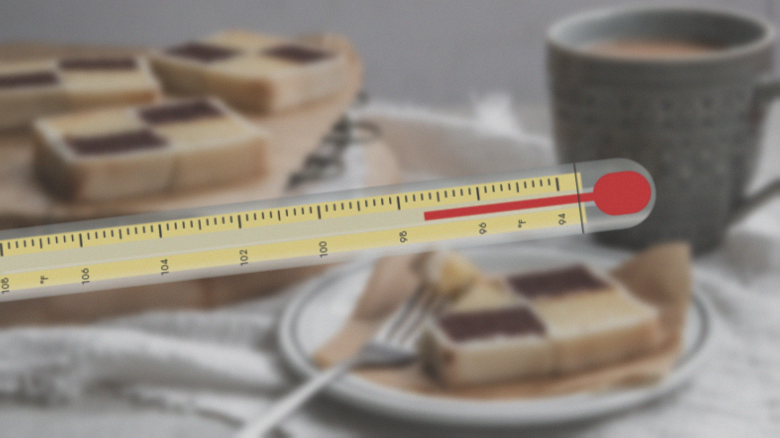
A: 97.4 (°F)
